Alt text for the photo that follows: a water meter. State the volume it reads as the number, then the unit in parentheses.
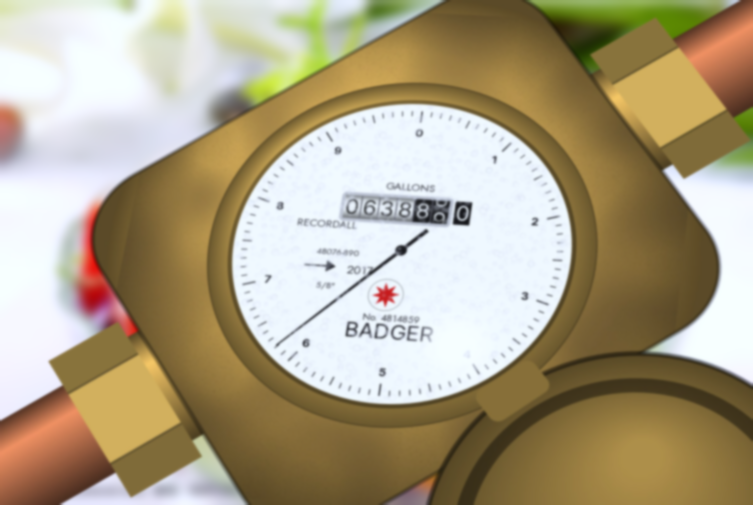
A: 638886.2 (gal)
